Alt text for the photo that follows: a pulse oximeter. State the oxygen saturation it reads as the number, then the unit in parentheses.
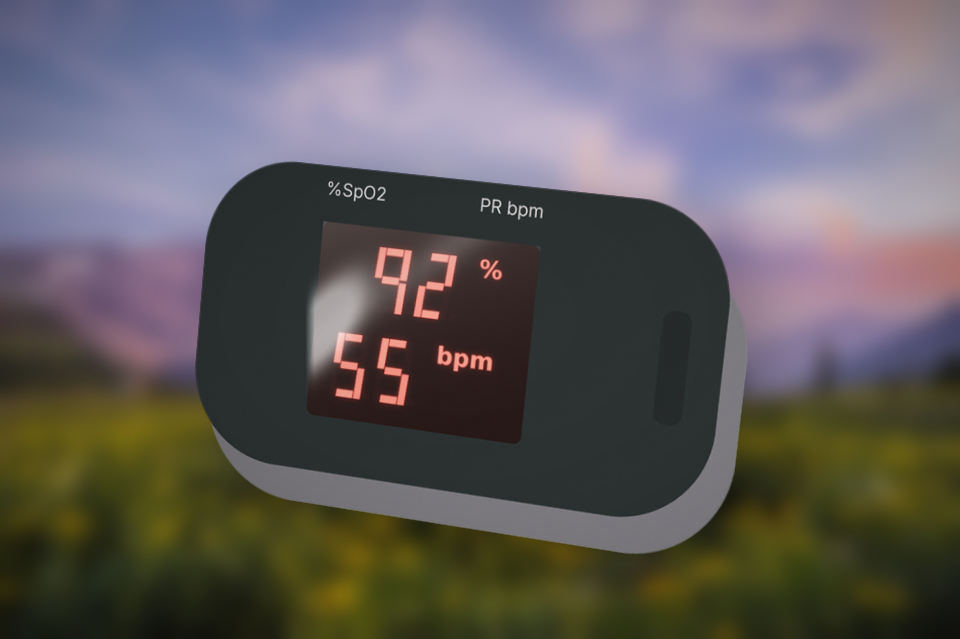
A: 92 (%)
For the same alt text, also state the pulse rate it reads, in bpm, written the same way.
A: 55 (bpm)
